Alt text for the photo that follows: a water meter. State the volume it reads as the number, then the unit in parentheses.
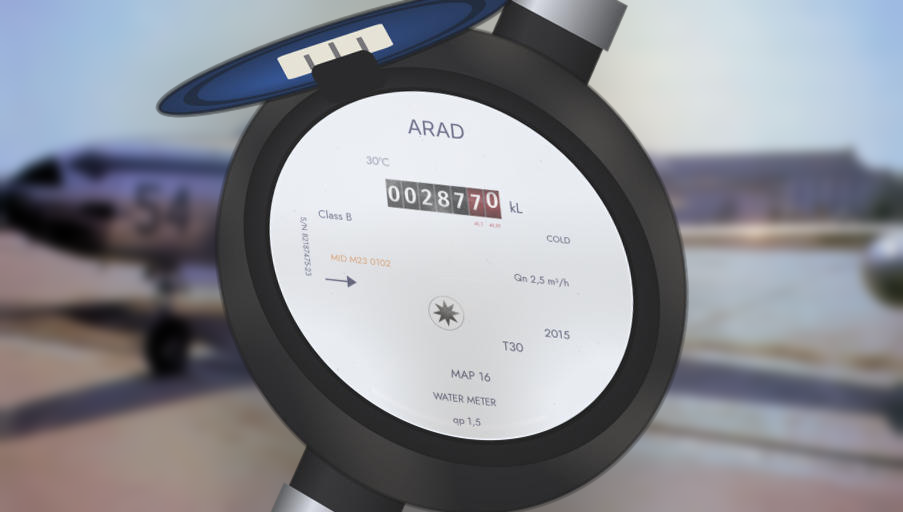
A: 287.70 (kL)
